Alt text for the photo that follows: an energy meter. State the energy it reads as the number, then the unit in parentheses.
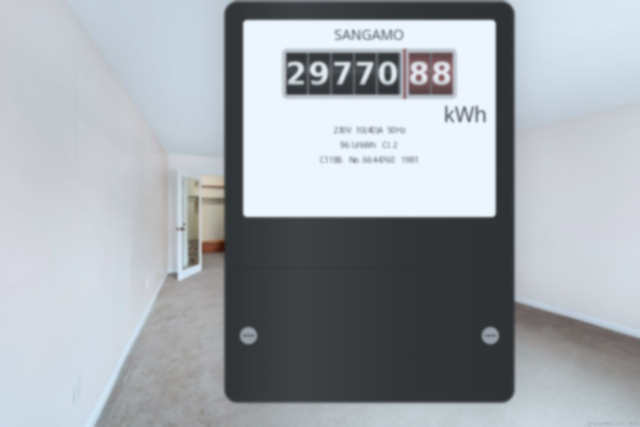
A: 29770.88 (kWh)
